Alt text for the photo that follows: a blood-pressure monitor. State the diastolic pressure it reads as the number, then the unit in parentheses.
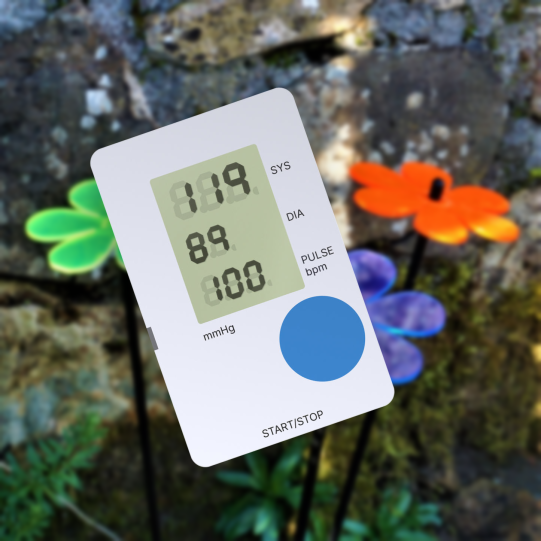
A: 89 (mmHg)
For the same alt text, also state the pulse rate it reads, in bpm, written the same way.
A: 100 (bpm)
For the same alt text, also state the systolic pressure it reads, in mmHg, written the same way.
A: 119 (mmHg)
